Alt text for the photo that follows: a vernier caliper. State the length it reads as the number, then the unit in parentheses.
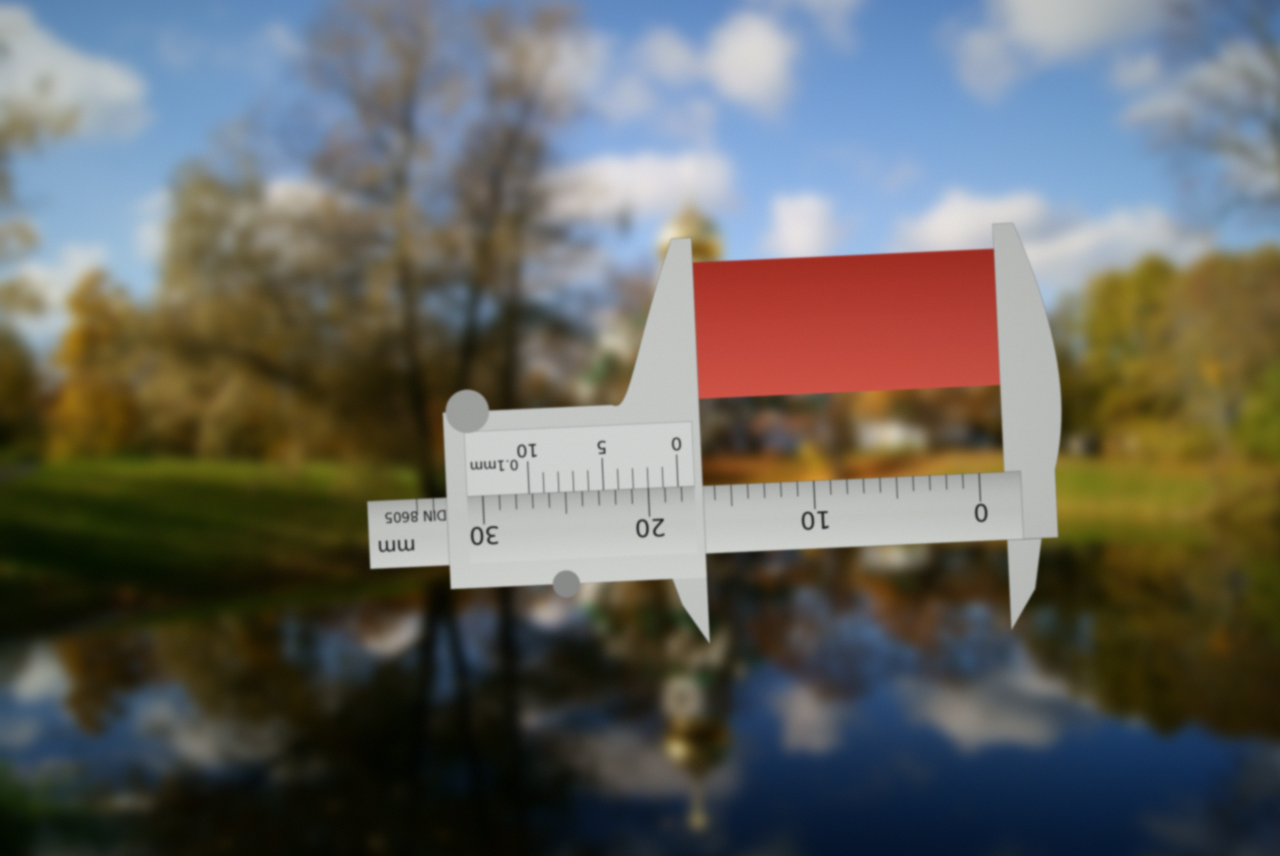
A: 18.2 (mm)
